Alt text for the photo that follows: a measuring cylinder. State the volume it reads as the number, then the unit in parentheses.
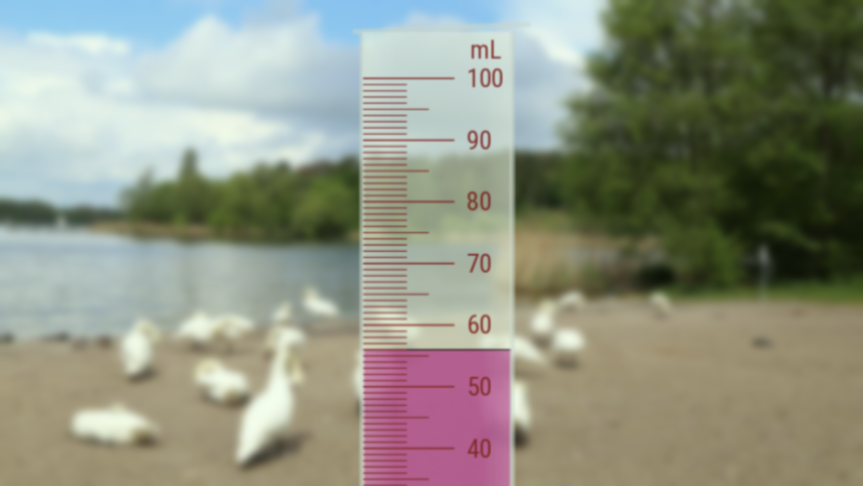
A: 56 (mL)
